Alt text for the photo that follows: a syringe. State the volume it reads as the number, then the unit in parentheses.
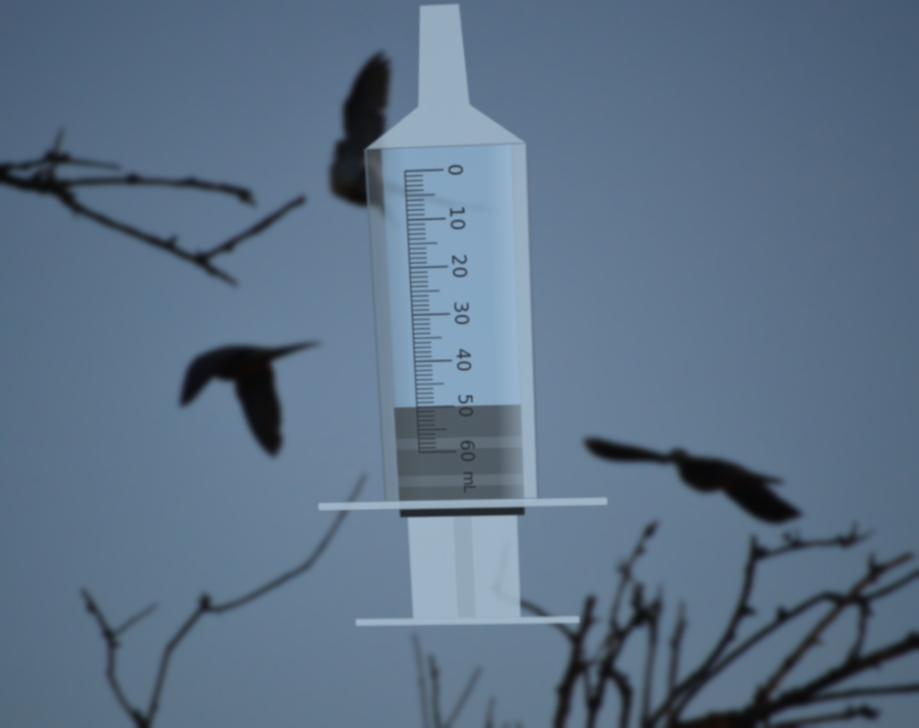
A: 50 (mL)
